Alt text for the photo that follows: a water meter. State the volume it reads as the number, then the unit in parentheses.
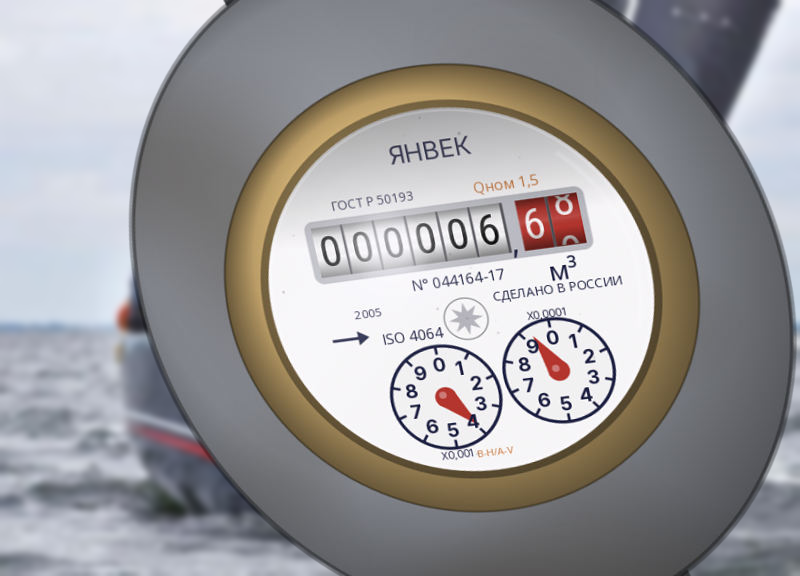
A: 6.6839 (m³)
